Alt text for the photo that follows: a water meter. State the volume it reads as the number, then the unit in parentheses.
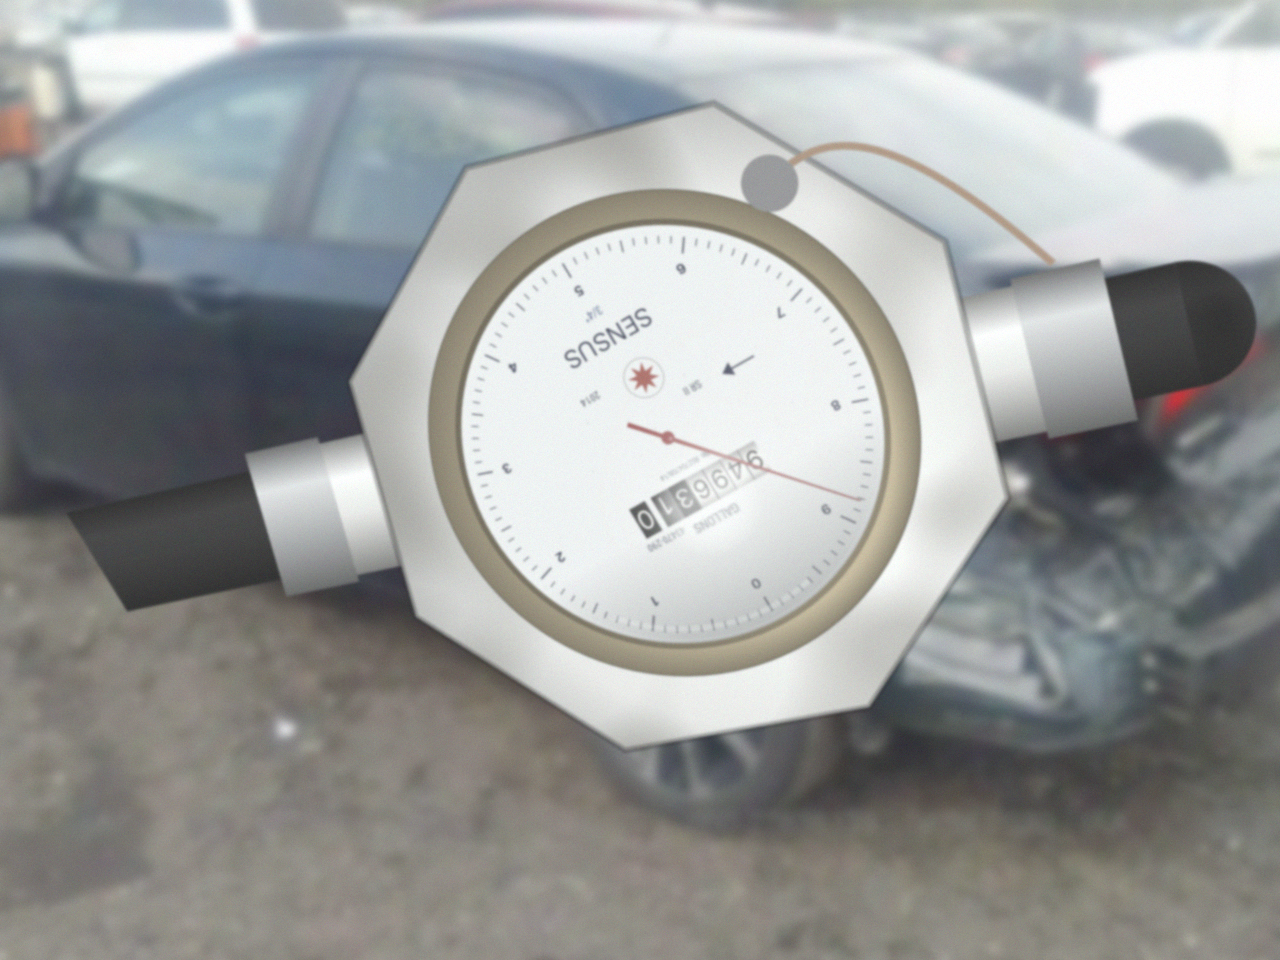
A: 9496308.8 (gal)
